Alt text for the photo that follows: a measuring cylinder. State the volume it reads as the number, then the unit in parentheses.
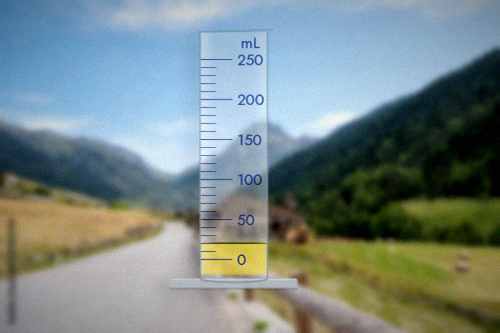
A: 20 (mL)
